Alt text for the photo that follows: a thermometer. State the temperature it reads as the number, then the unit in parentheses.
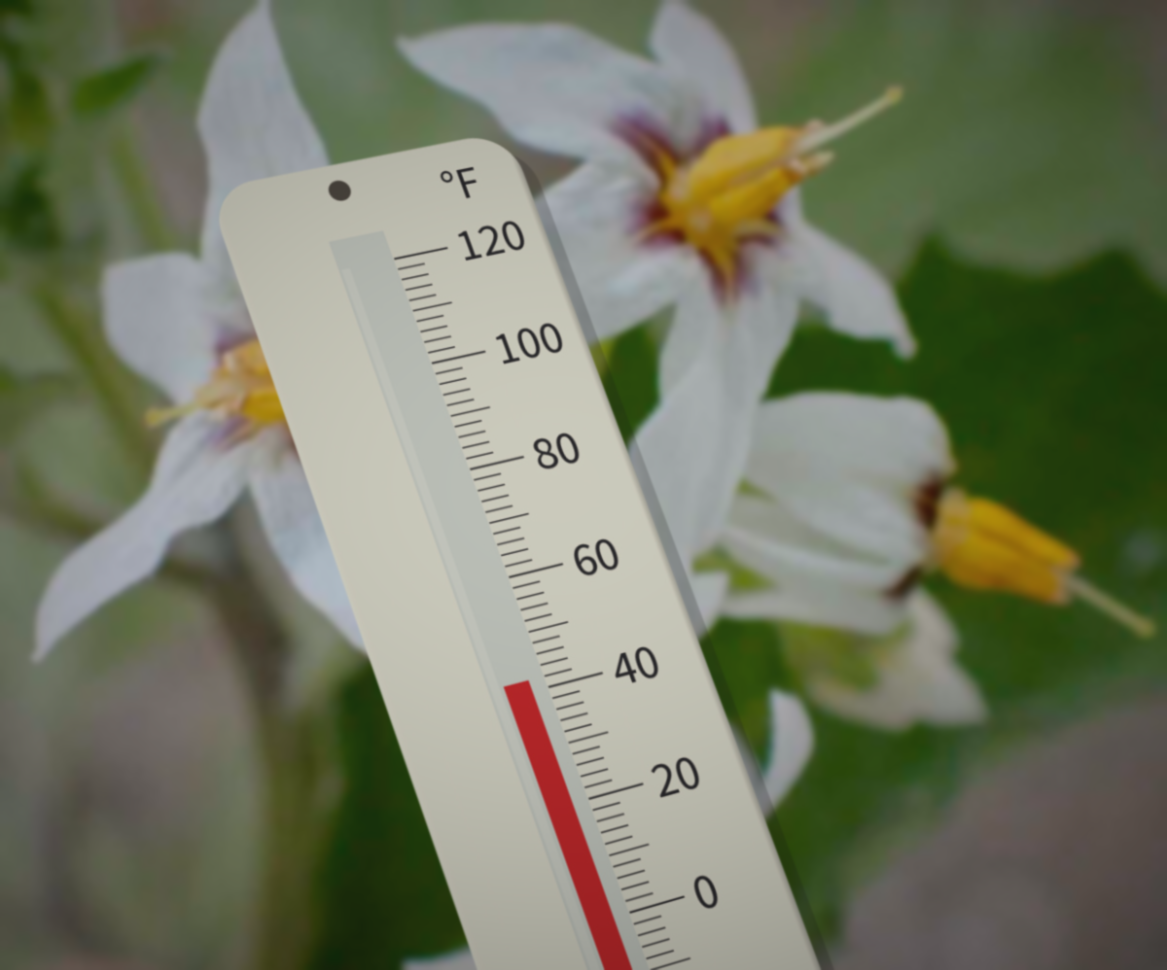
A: 42 (°F)
